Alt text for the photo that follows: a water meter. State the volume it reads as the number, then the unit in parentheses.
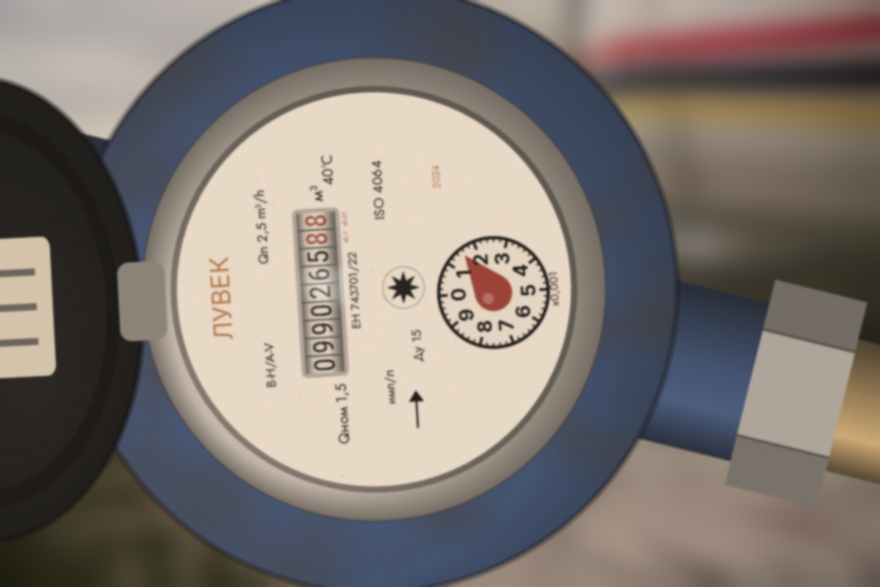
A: 990265.881 (m³)
